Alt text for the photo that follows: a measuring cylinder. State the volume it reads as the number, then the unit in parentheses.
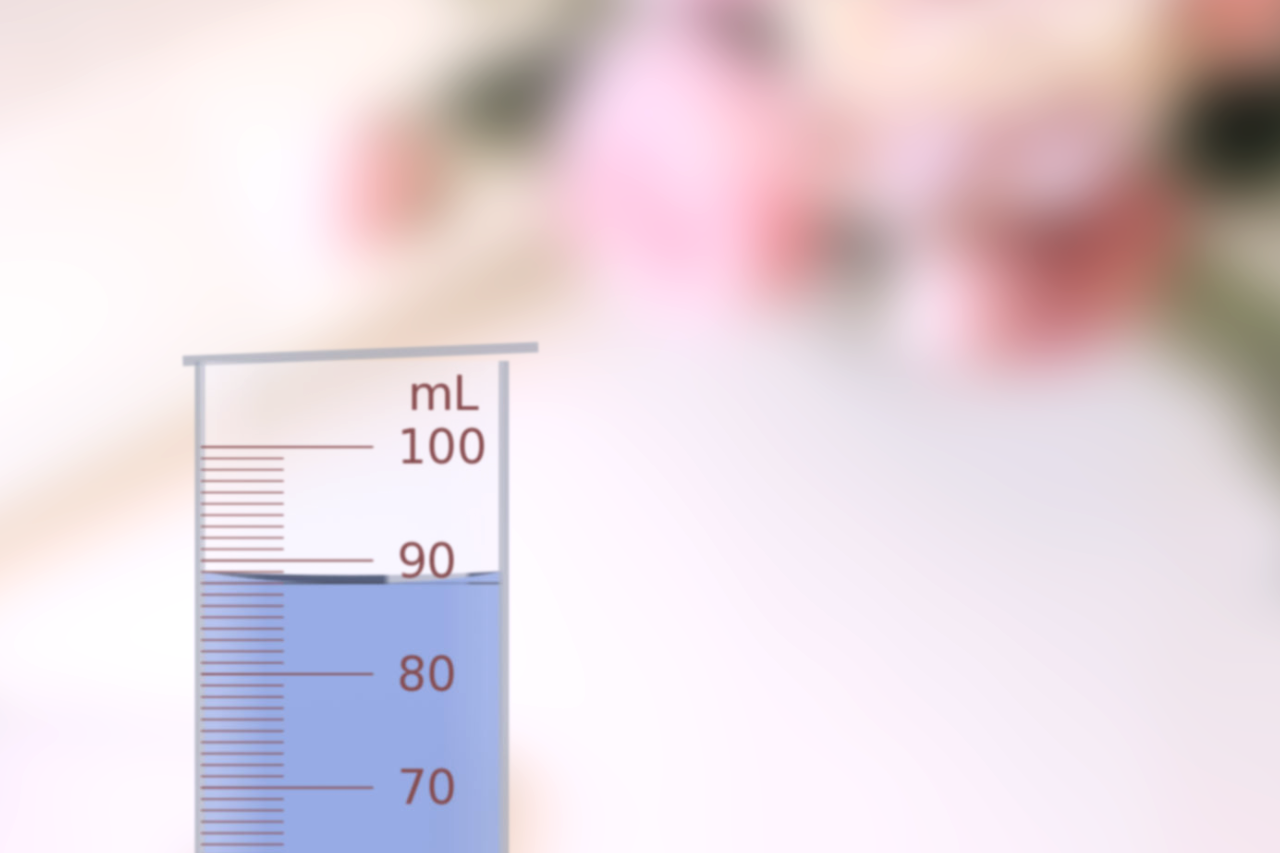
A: 88 (mL)
